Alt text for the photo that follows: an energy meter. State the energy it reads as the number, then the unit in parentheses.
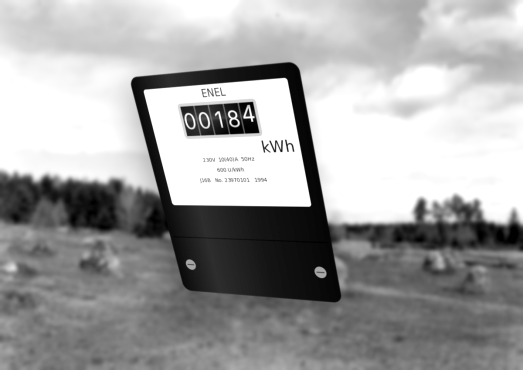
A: 184 (kWh)
